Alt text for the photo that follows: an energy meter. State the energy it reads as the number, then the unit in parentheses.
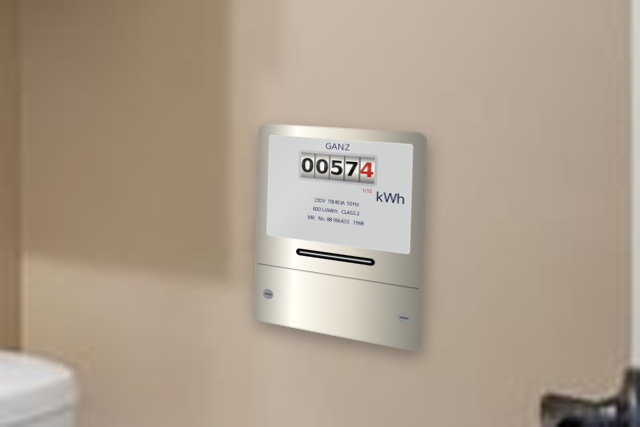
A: 57.4 (kWh)
